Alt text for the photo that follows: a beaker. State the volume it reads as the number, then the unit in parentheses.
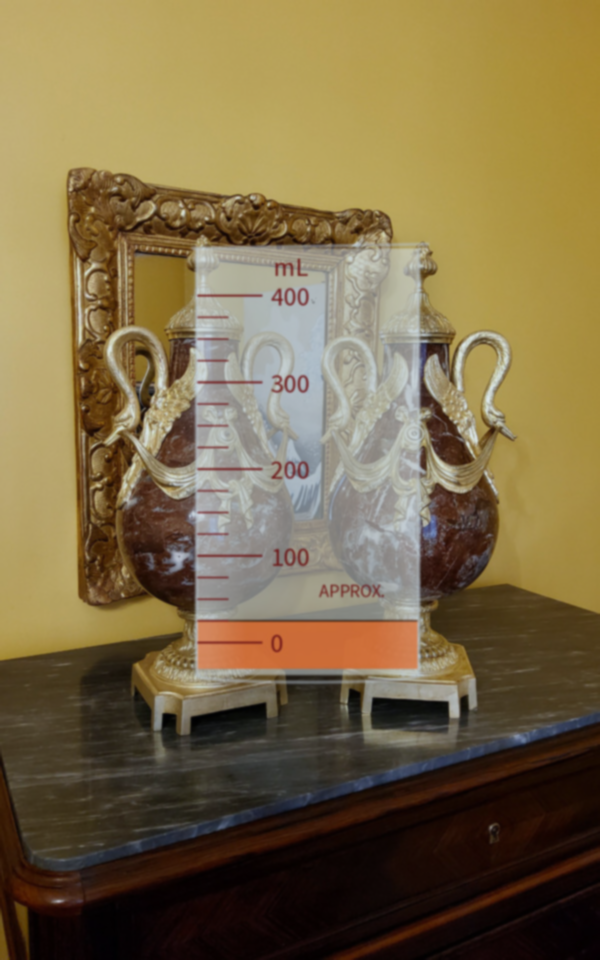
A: 25 (mL)
